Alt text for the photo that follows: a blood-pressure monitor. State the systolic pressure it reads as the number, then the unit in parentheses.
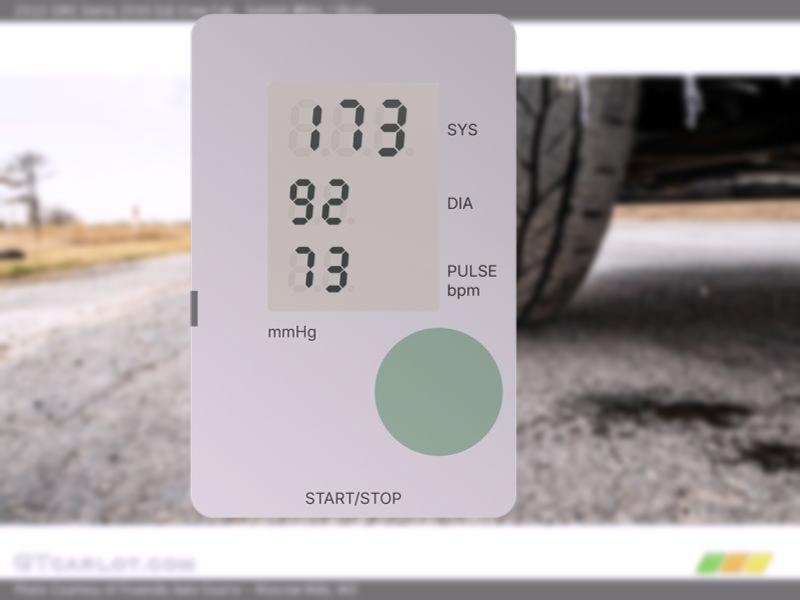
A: 173 (mmHg)
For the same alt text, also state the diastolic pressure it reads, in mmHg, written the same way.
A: 92 (mmHg)
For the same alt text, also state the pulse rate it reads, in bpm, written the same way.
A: 73 (bpm)
